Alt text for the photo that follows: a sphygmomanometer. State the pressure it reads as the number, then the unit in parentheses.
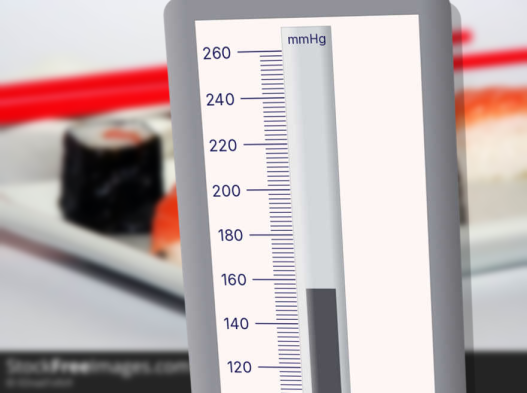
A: 156 (mmHg)
